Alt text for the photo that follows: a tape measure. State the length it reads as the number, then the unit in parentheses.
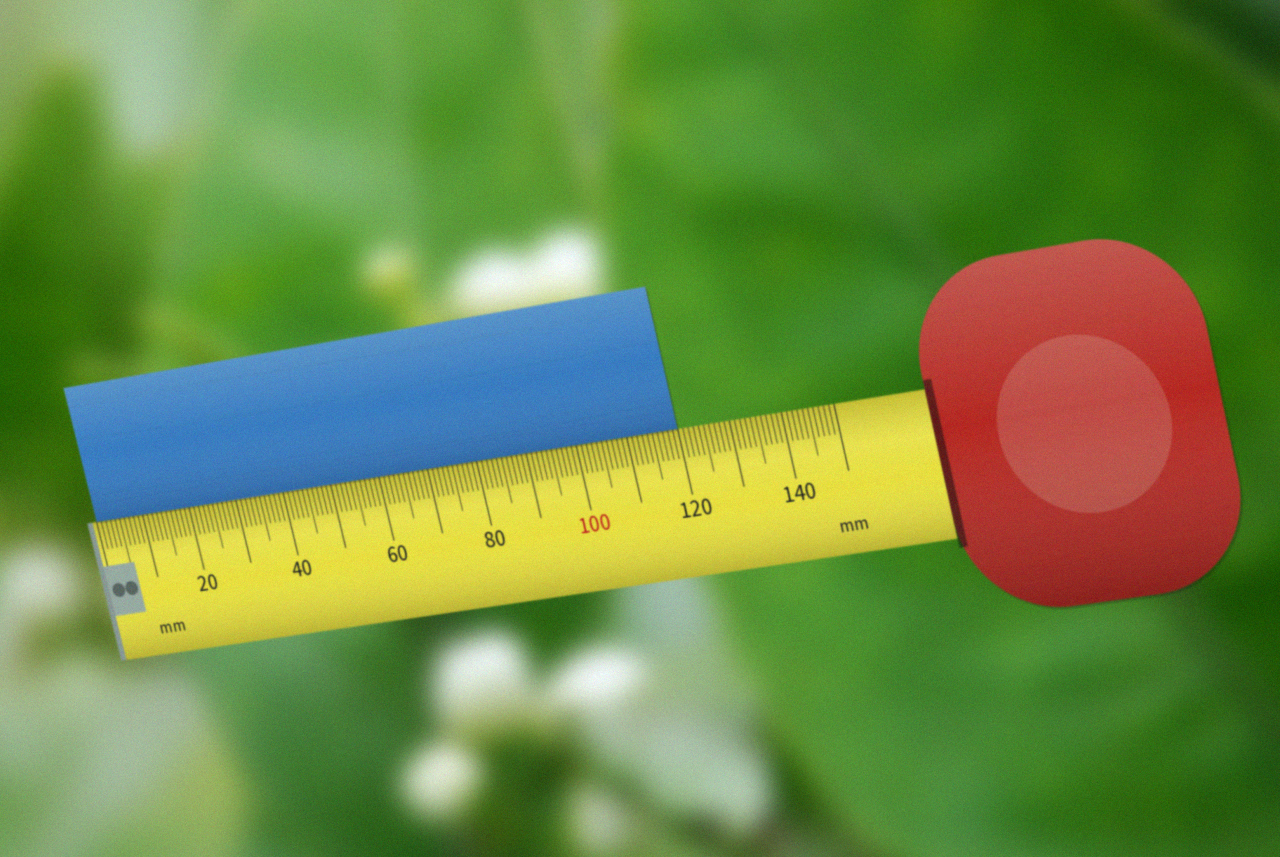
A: 120 (mm)
